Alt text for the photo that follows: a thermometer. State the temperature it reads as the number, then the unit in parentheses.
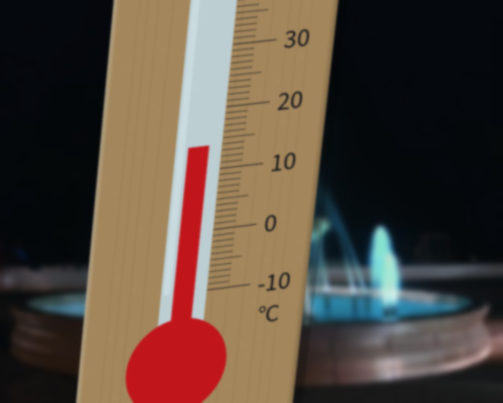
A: 14 (°C)
